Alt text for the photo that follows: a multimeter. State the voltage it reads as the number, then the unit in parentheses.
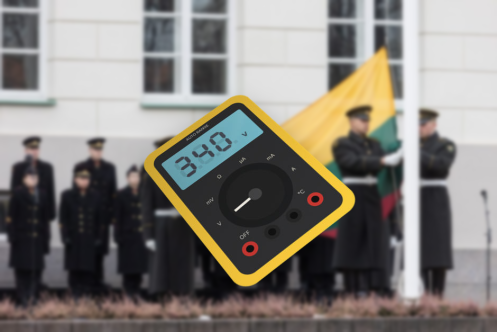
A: 340 (V)
